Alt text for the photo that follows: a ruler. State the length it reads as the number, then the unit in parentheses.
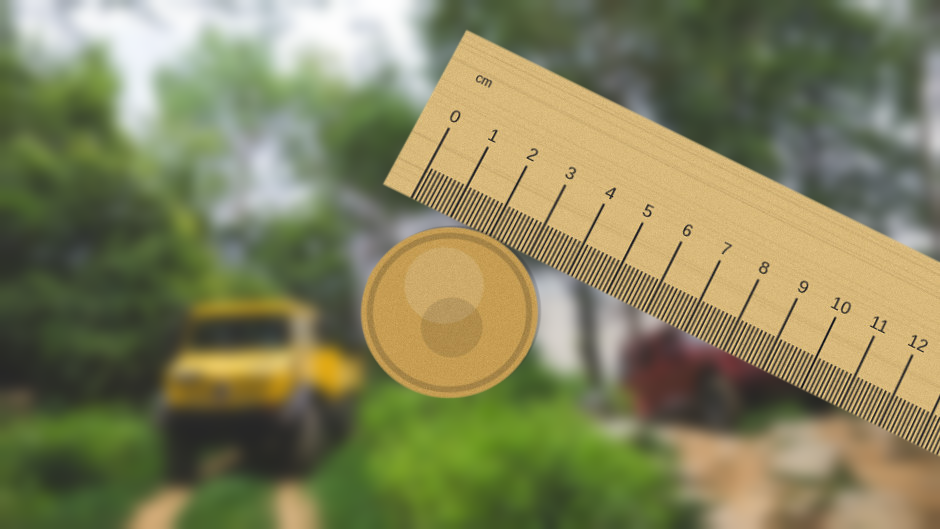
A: 4 (cm)
